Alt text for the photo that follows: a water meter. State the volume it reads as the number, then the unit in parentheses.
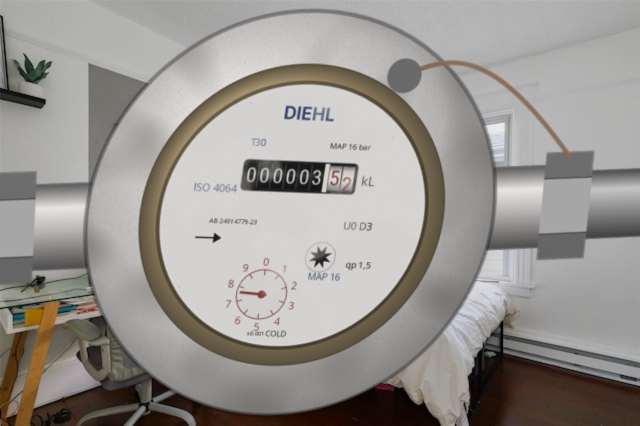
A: 3.517 (kL)
